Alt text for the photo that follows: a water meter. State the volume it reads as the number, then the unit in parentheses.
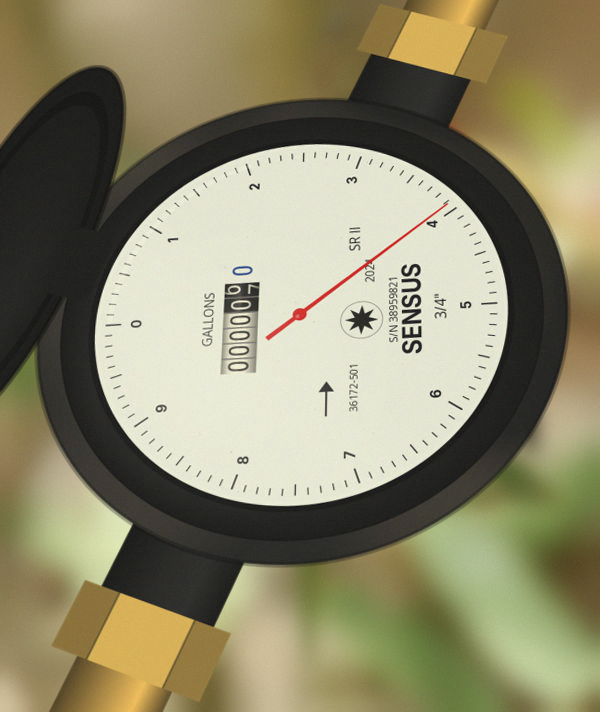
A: 63.9 (gal)
